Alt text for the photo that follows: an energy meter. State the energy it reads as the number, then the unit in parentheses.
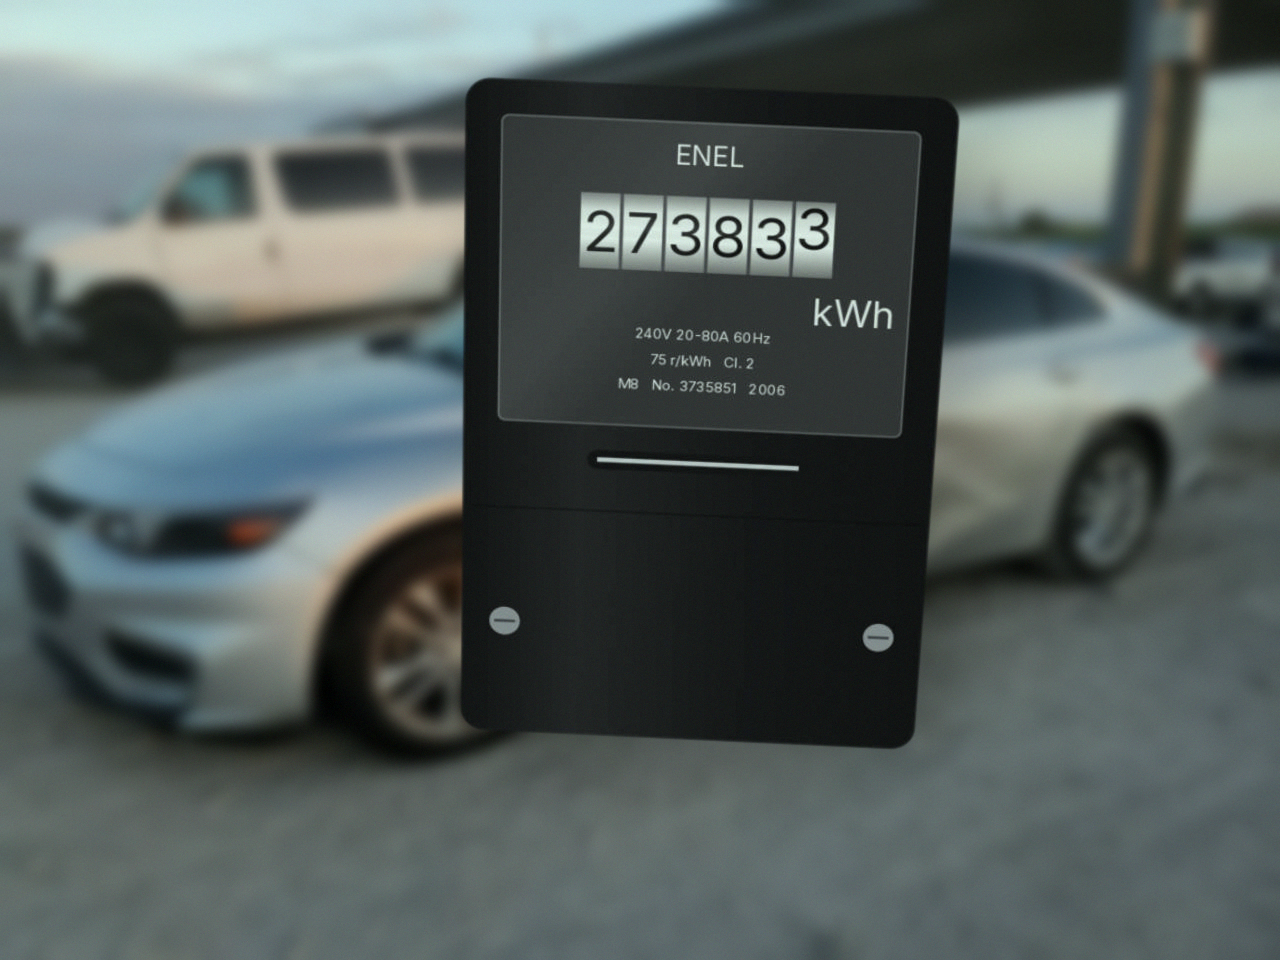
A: 273833 (kWh)
